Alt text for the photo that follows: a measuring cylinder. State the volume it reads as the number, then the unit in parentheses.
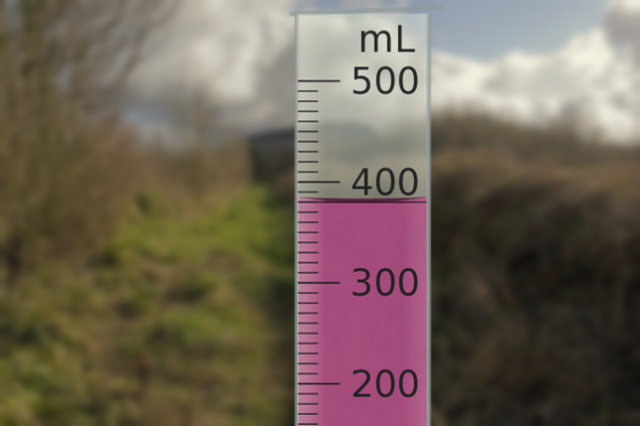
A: 380 (mL)
